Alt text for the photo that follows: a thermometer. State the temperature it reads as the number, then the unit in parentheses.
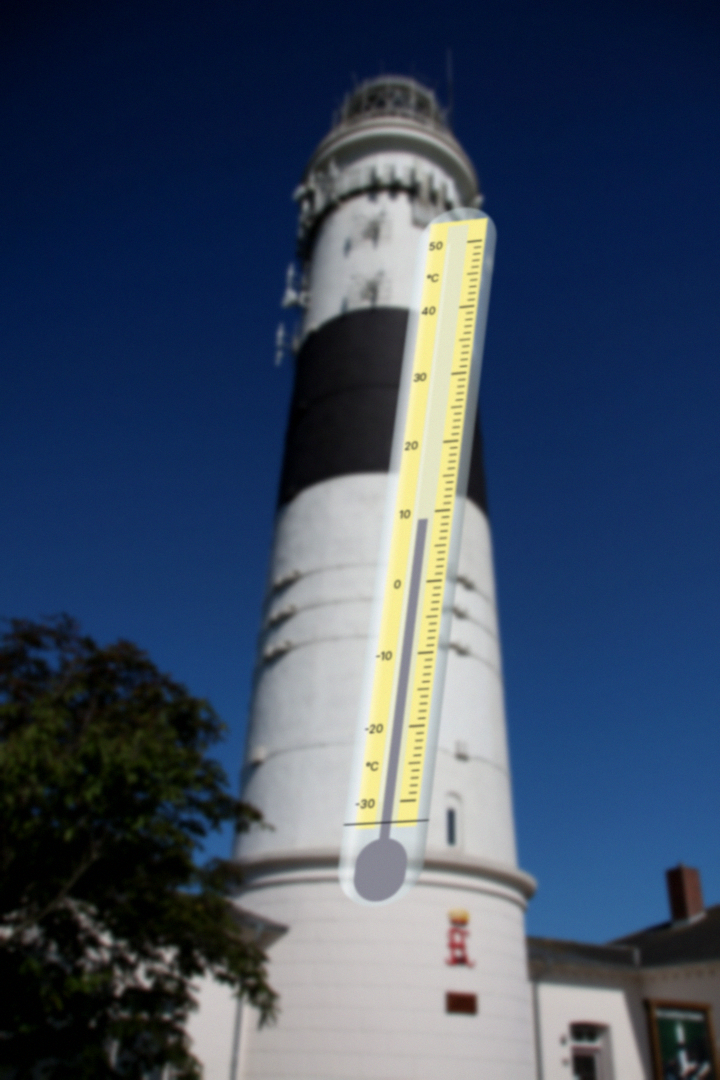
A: 9 (°C)
